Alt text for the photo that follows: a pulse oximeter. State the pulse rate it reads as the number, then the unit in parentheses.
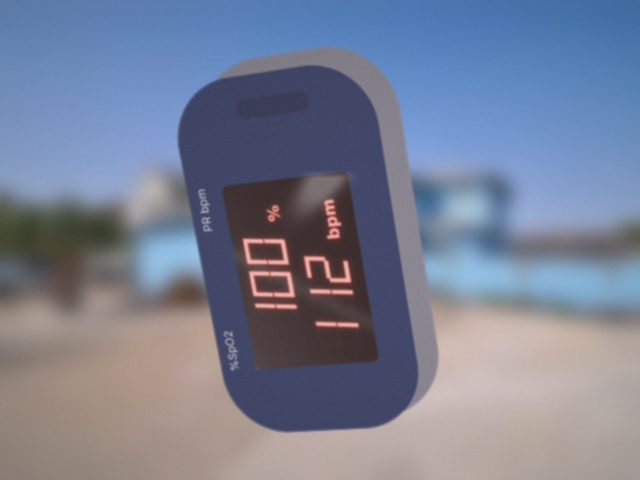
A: 112 (bpm)
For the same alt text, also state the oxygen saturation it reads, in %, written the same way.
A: 100 (%)
